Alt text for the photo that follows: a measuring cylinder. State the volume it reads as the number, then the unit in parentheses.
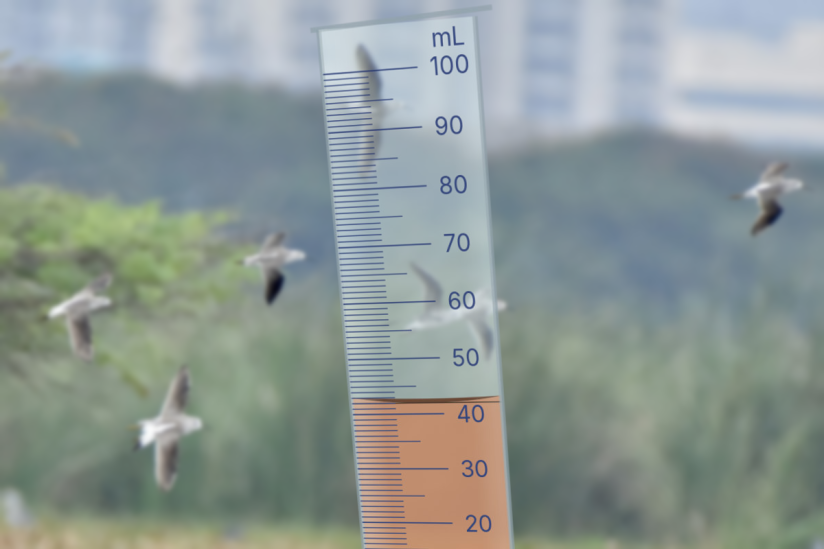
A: 42 (mL)
